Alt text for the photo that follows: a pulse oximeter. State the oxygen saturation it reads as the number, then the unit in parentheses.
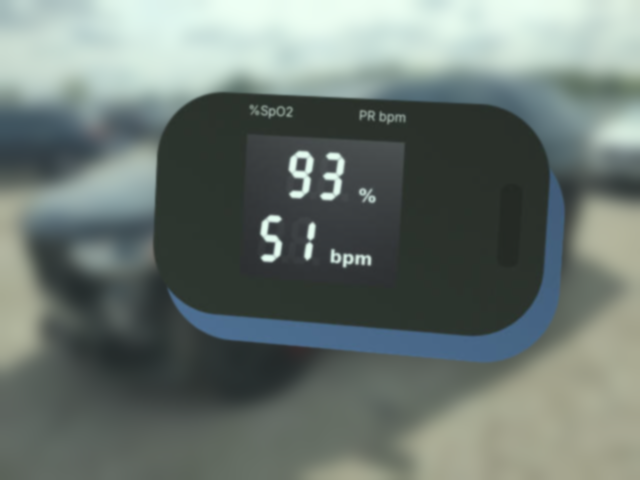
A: 93 (%)
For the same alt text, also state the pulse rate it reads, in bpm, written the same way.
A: 51 (bpm)
